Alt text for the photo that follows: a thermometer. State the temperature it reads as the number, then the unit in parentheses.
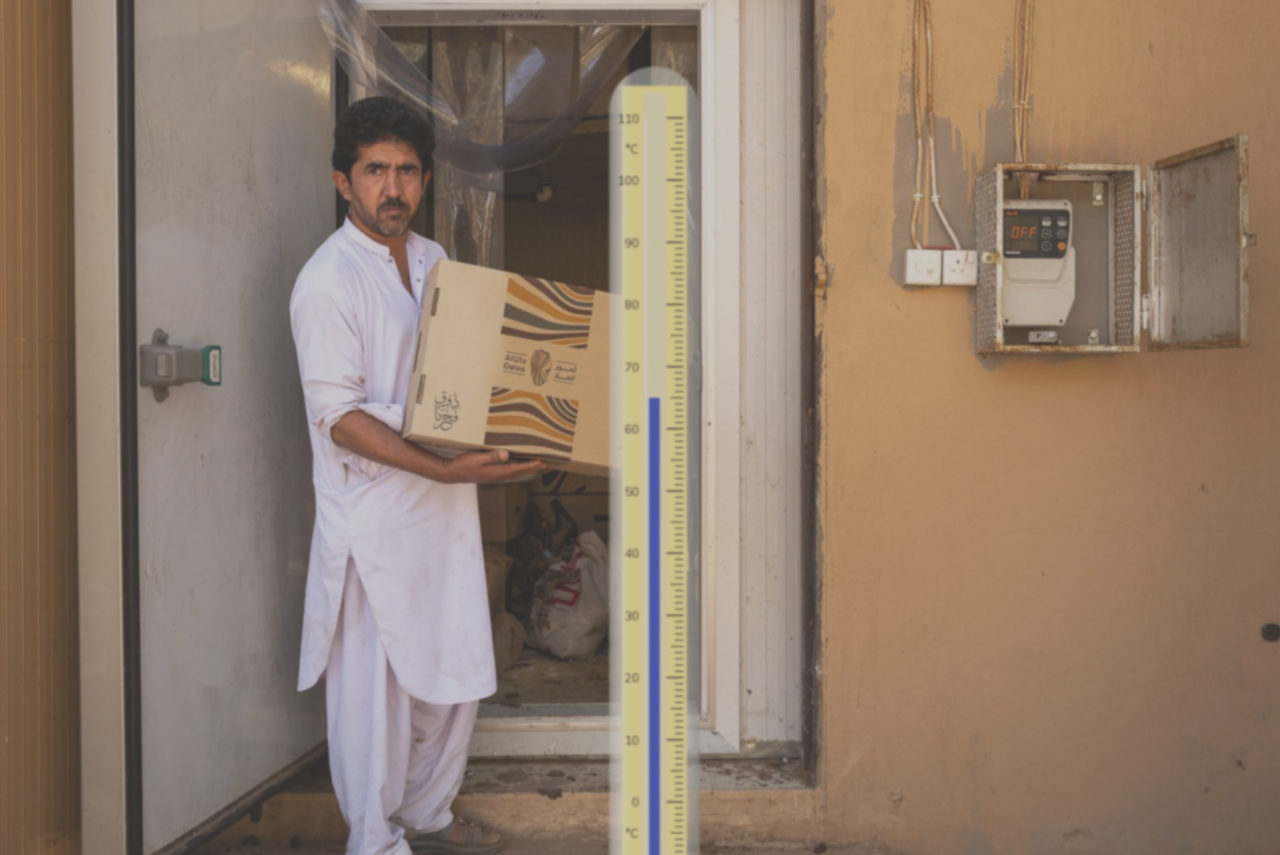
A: 65 (°C)
